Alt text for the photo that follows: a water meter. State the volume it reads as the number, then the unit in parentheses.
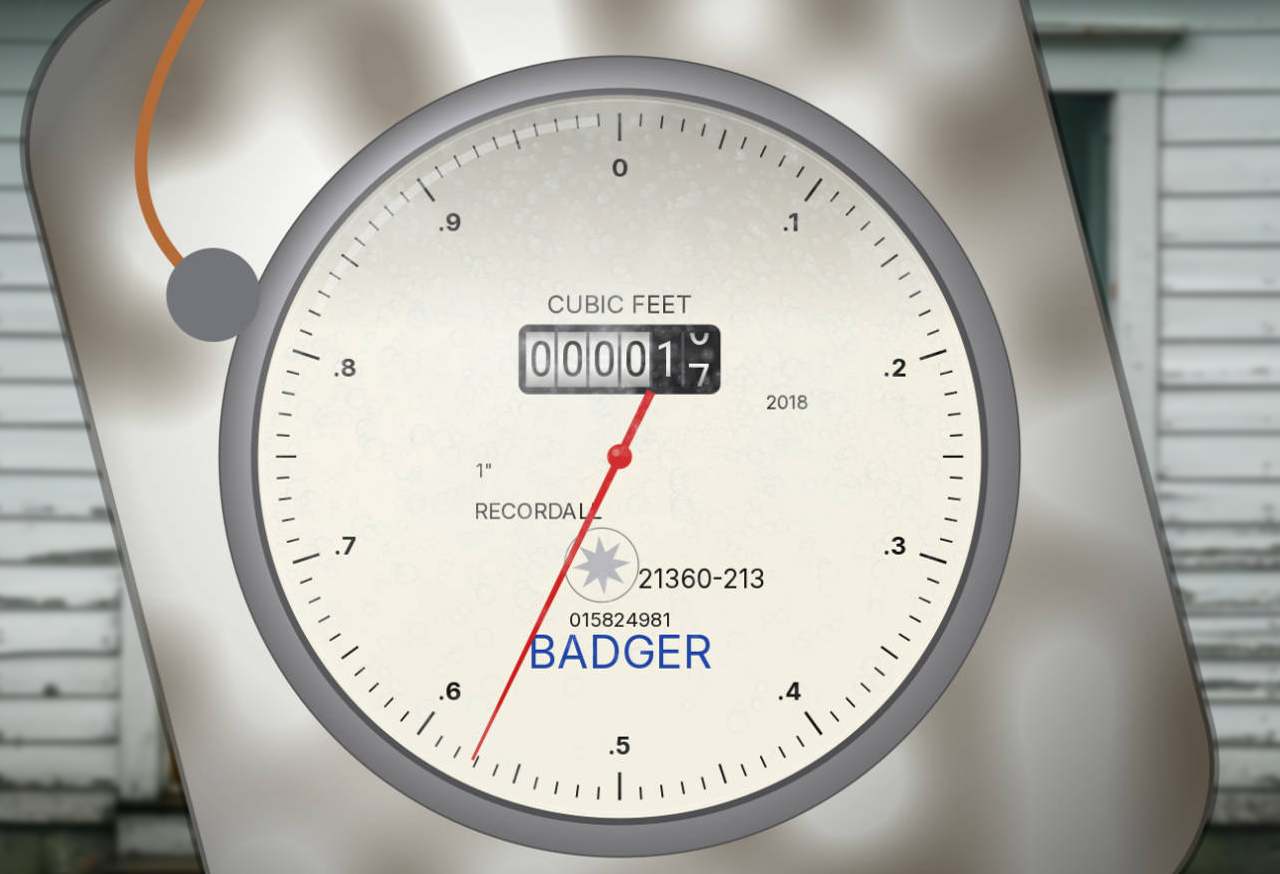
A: 16.57 (ft³)
